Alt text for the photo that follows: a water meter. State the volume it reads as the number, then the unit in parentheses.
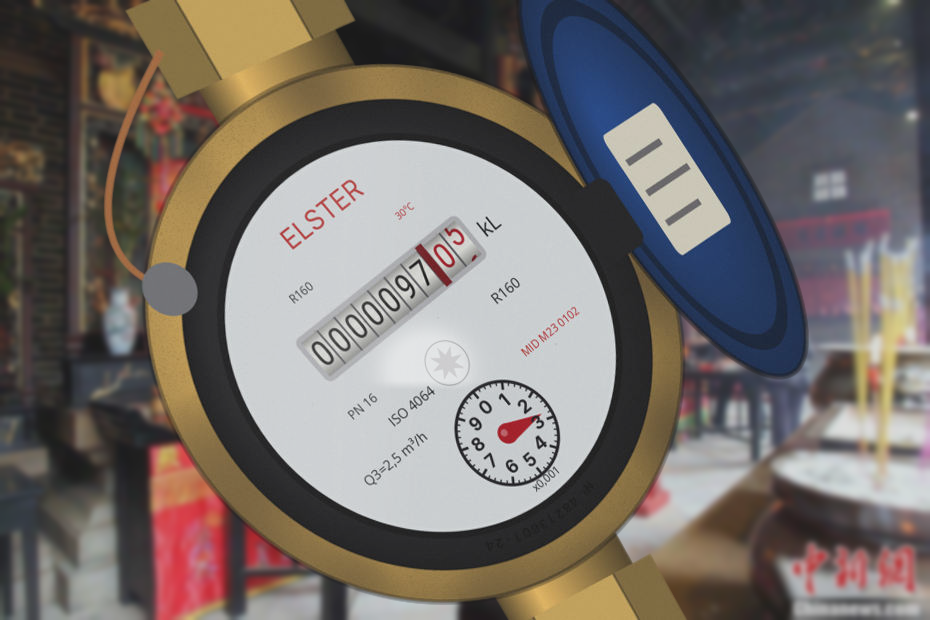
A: 97.052 (kL)
